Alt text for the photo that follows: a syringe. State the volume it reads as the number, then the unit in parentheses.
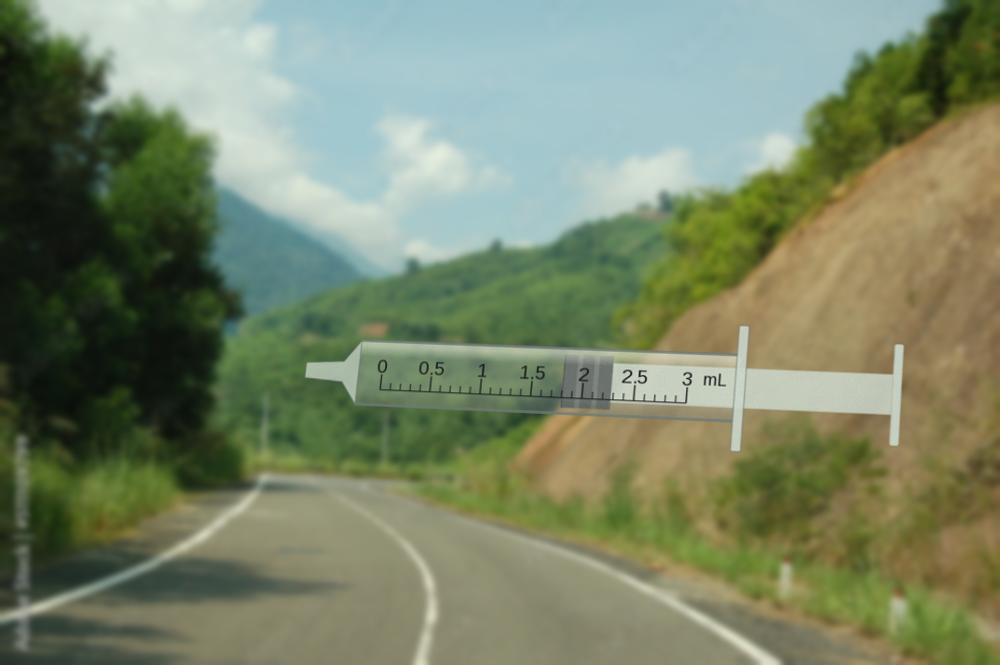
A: 1.8 (mL)
